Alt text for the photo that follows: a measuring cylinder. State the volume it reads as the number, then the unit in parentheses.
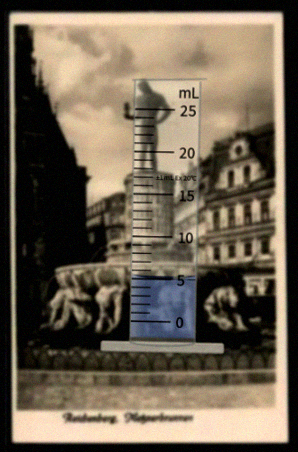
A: 5 (mL)
